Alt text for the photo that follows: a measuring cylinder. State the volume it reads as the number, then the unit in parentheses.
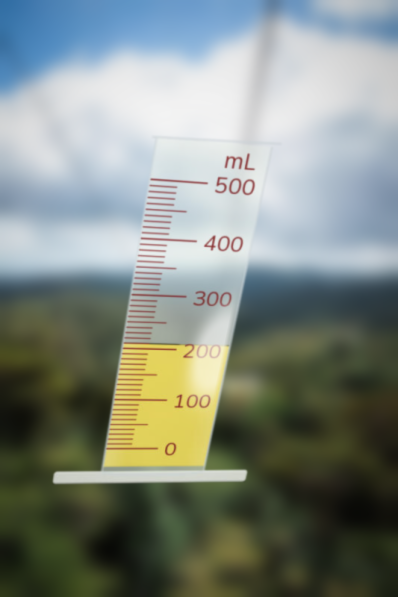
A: 210 (mL)
